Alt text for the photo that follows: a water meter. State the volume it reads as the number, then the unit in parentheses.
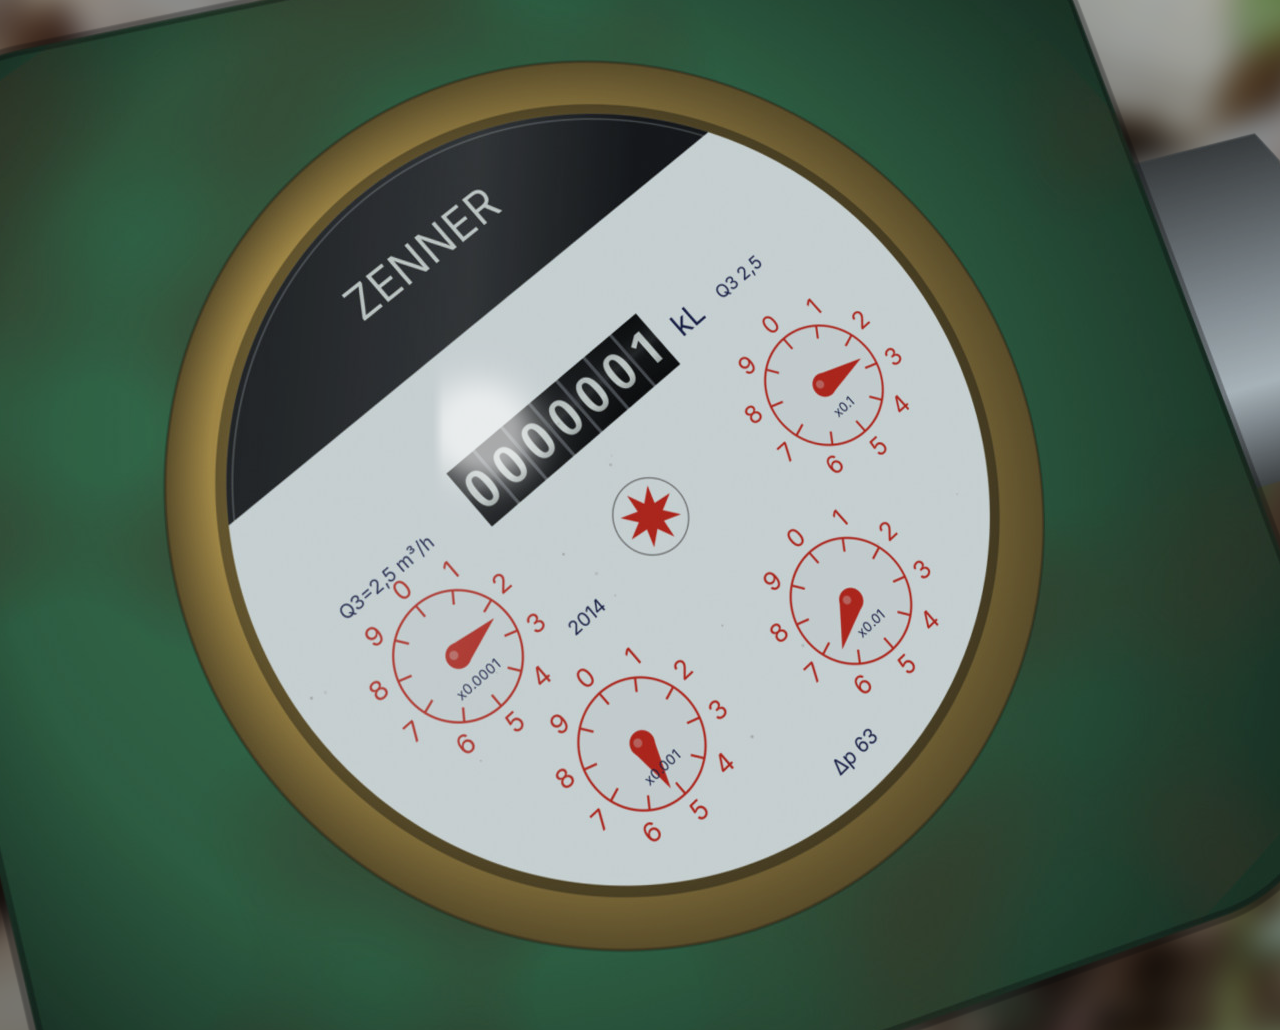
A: 1.2652 (kL)
